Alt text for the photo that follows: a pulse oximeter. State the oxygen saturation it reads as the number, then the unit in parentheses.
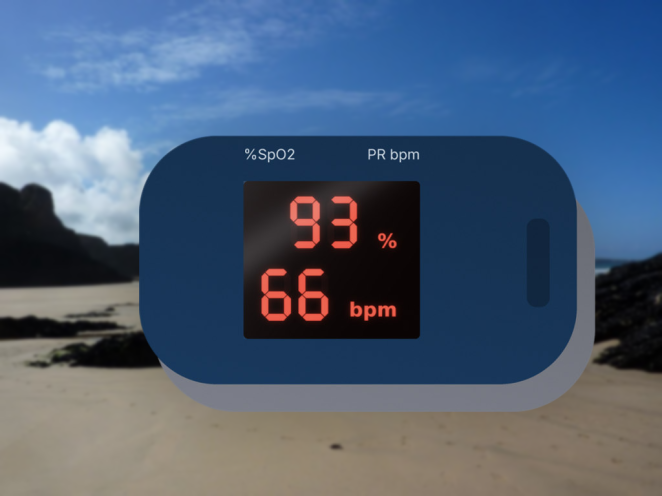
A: 93 (%)
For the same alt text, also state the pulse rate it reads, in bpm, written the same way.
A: 66 (bpm)
